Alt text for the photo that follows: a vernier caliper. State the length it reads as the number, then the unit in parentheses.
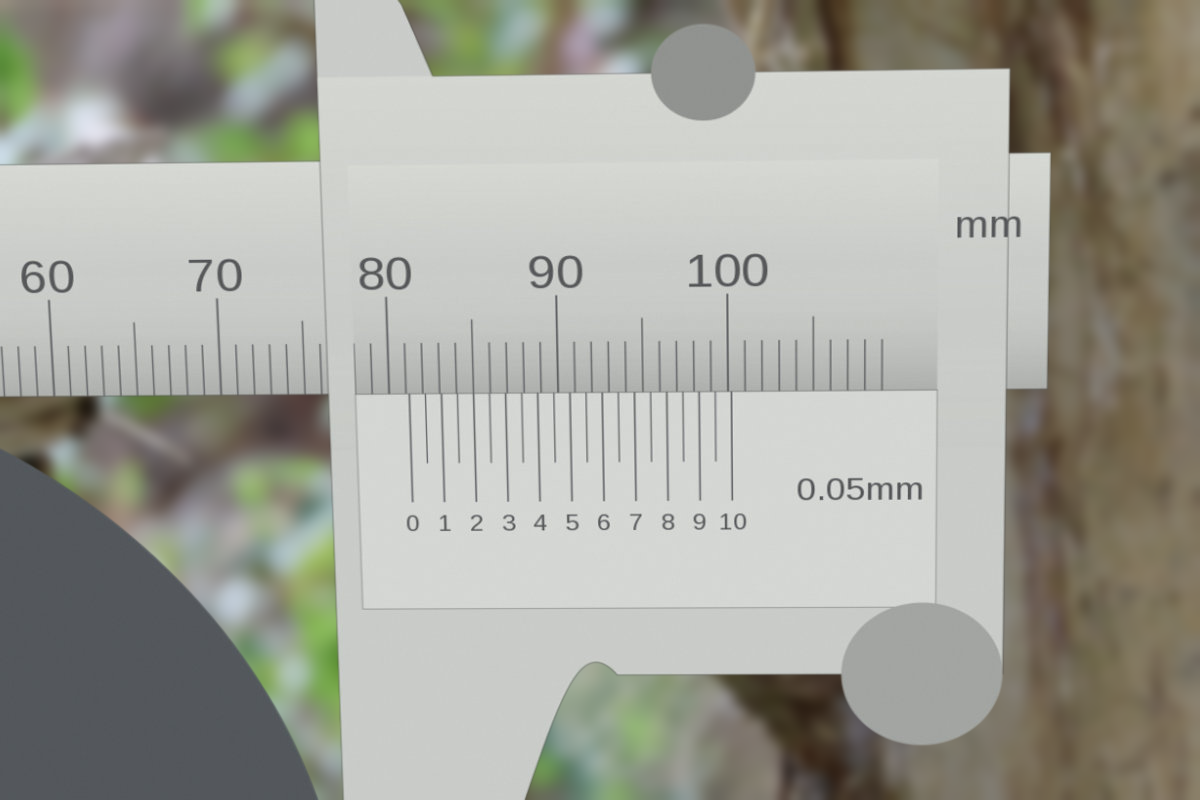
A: 81.2 (mm)
